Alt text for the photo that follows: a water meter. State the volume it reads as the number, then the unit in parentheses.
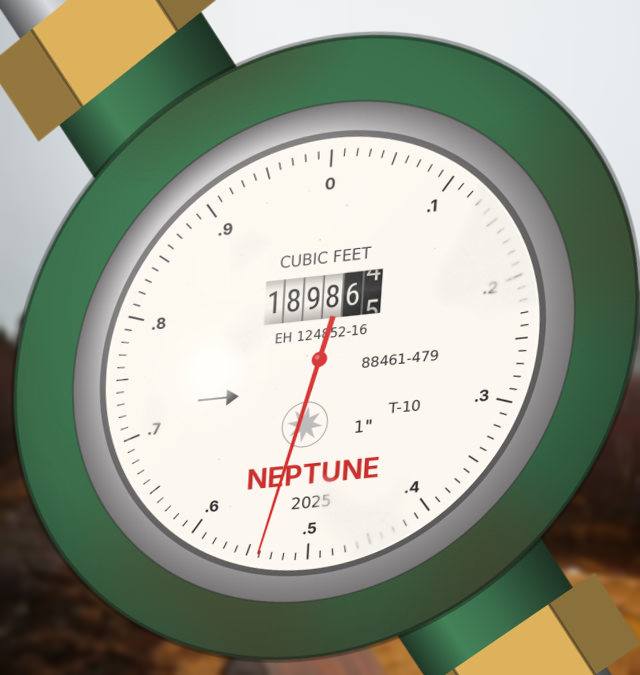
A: 189864.54 (ft³)
